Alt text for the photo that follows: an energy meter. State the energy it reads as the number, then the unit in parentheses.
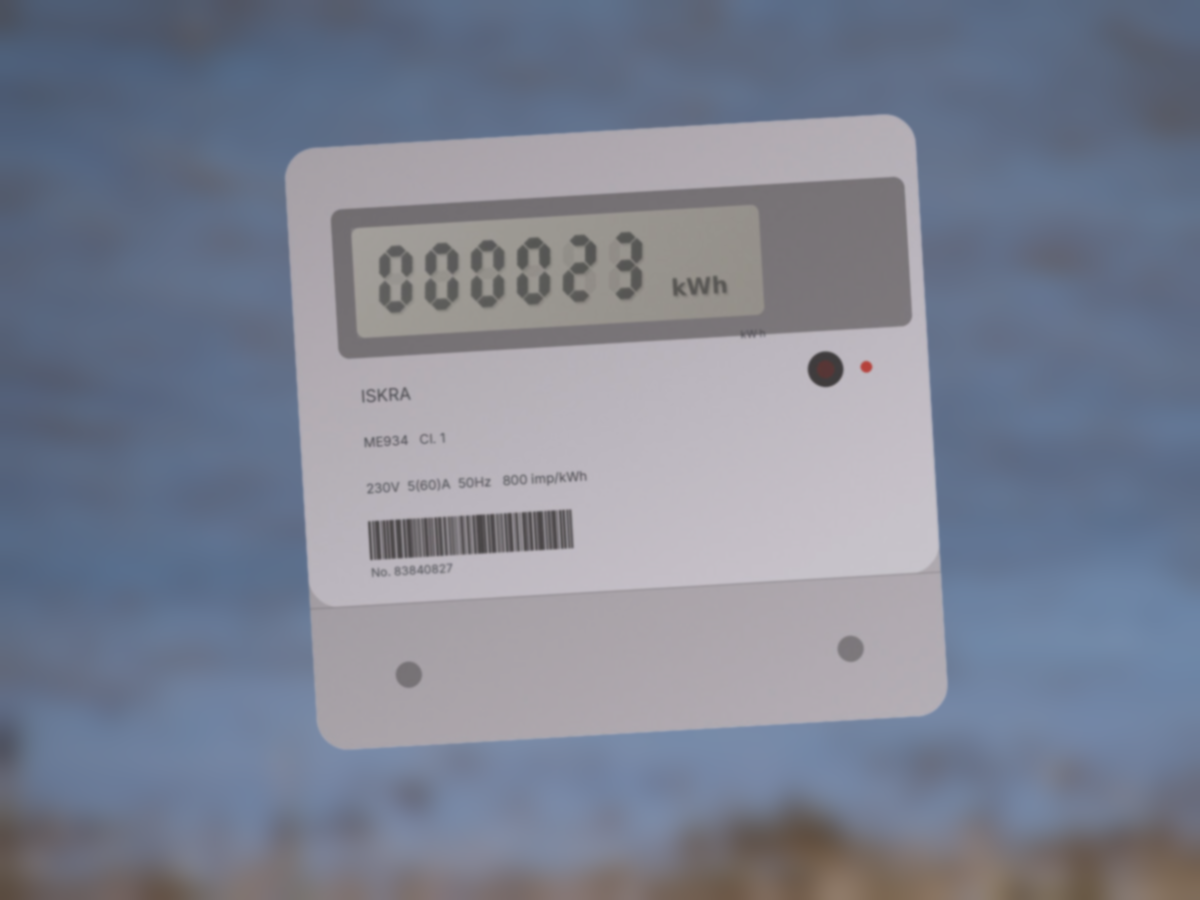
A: 23 (kWh)
